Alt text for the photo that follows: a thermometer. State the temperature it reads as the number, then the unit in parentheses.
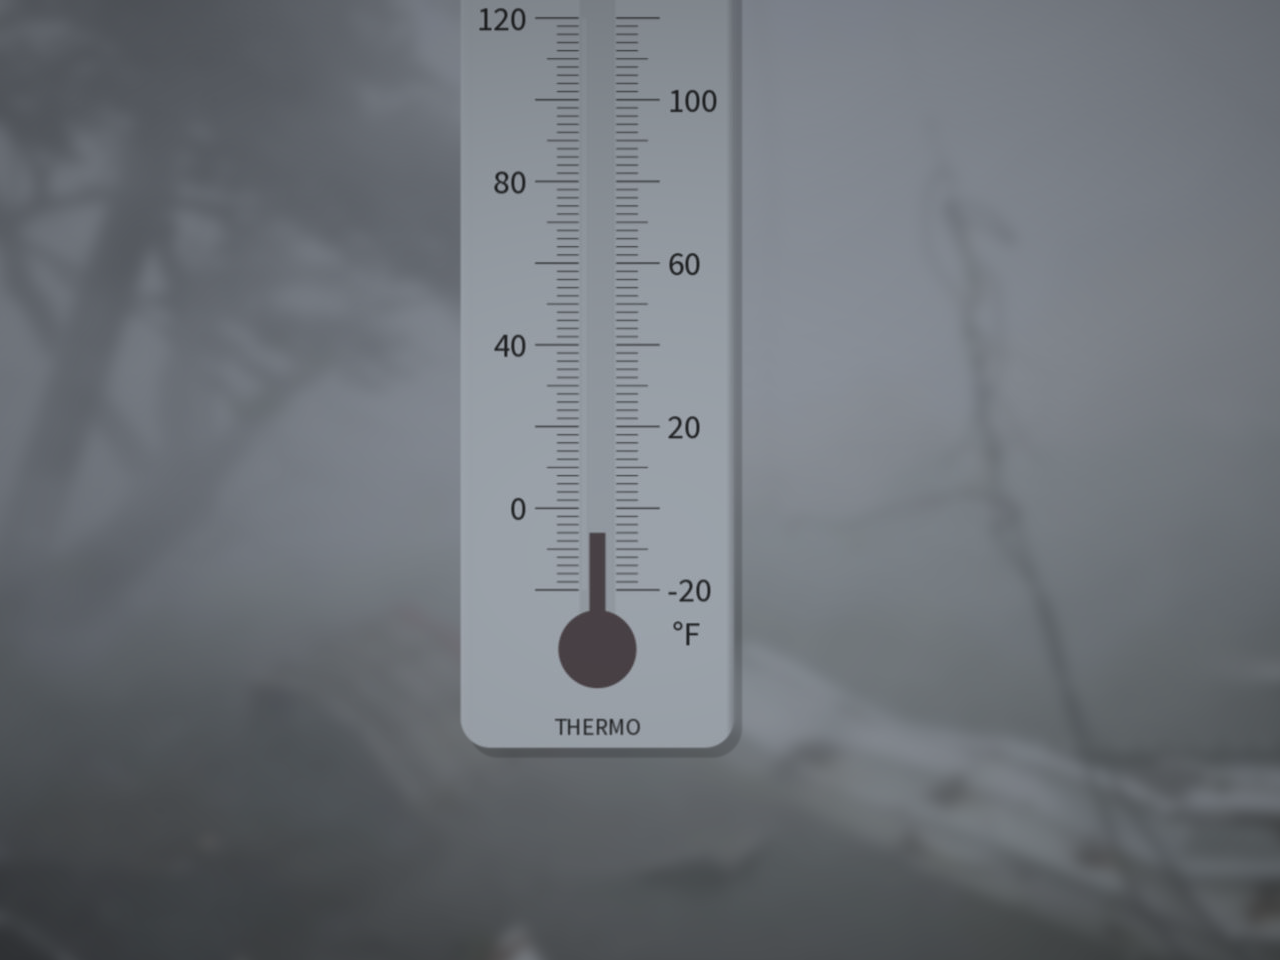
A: -6 (°F)
